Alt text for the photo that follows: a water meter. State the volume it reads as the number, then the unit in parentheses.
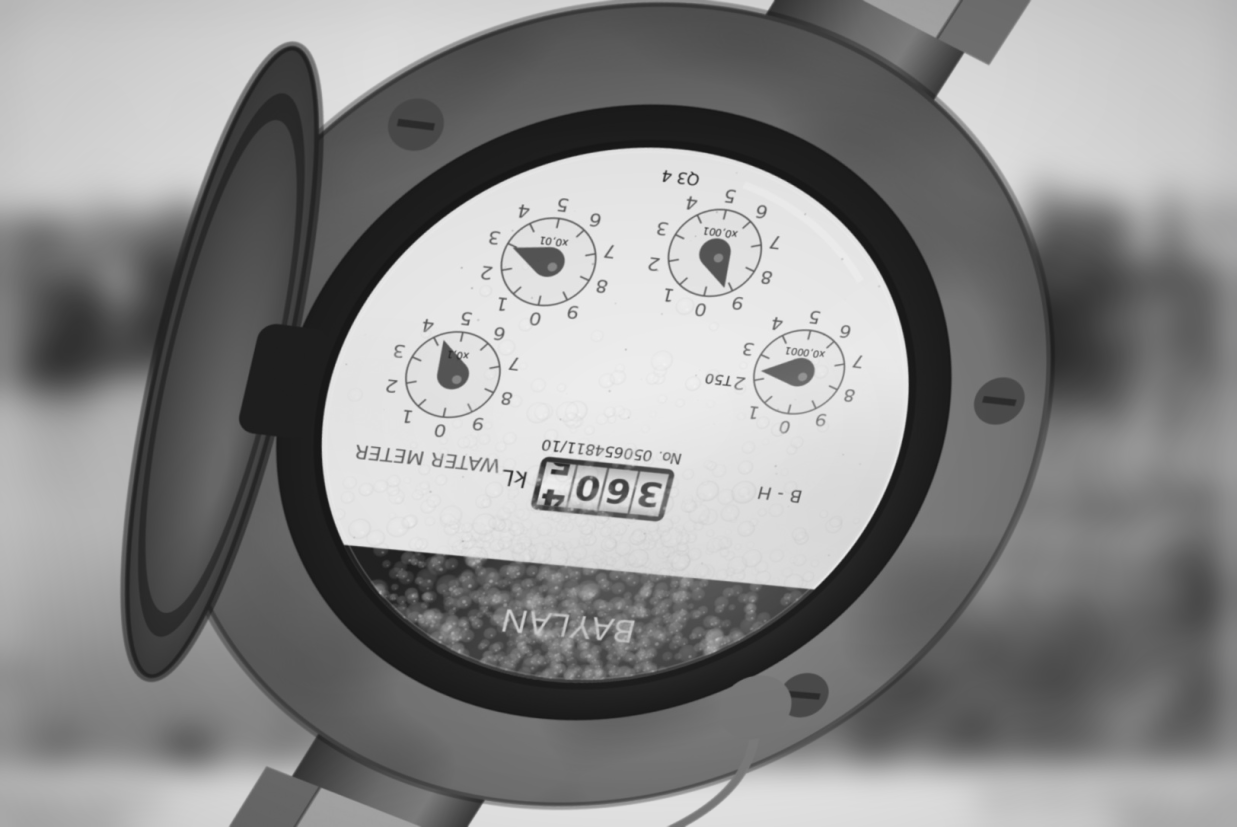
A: 3604.4292 (kL)
